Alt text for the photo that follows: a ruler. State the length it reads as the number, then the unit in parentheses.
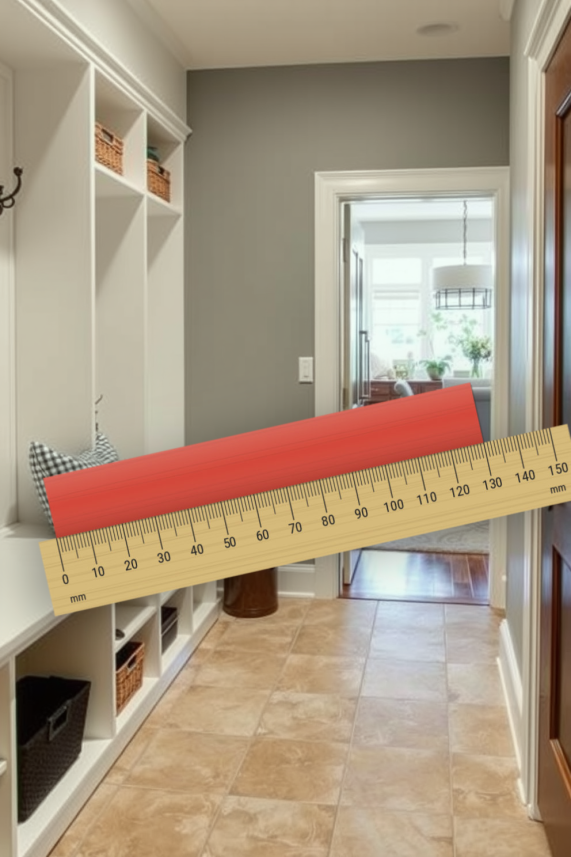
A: 130 (mm)
